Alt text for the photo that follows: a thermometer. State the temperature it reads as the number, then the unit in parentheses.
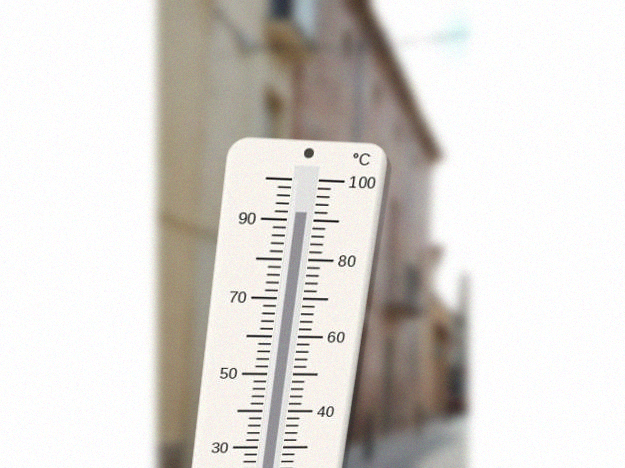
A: 92 (°C)
